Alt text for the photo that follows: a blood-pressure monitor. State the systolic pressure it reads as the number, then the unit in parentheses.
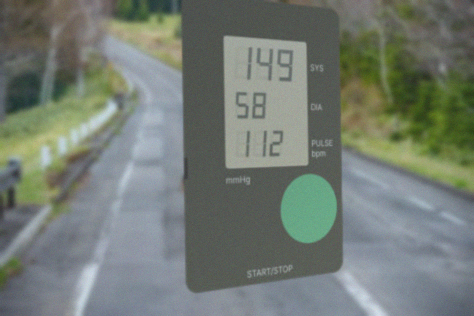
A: 149 (mmHg)
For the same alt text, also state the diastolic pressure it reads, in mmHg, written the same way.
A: 58 (mmHg)
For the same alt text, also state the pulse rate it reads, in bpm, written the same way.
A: 112 (bpm)
